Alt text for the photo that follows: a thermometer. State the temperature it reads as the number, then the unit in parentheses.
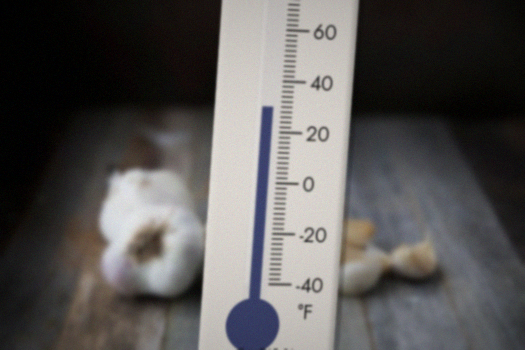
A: 30 (°F)
